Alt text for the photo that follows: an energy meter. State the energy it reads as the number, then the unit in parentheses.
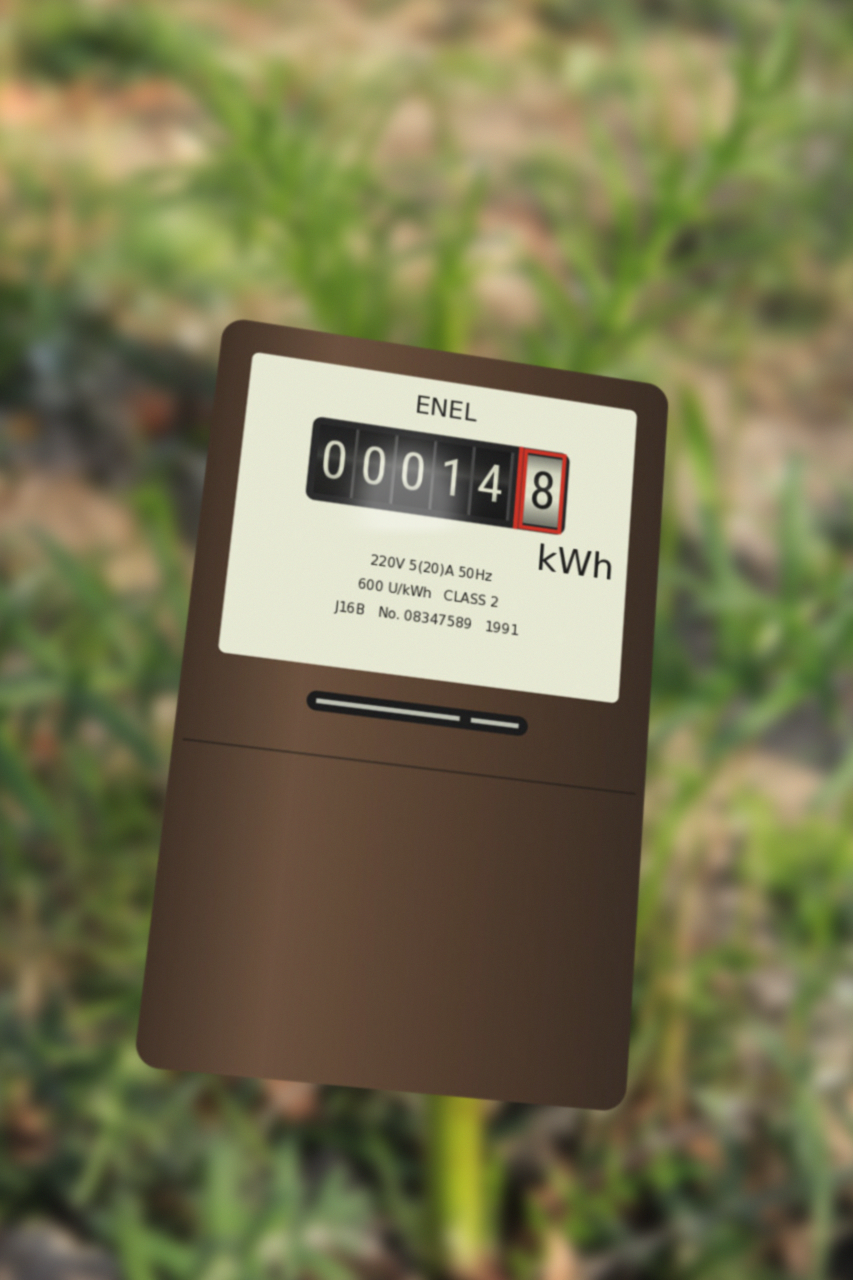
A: 14.8 (kWh)
